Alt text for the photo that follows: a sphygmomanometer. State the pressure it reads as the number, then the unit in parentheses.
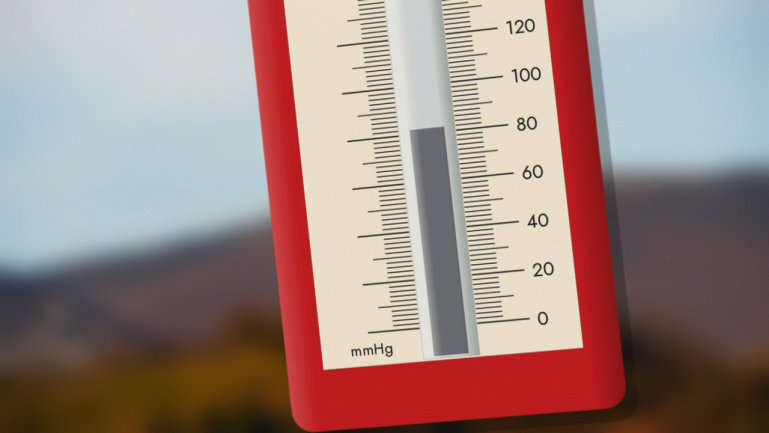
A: 82 (mmHg)
